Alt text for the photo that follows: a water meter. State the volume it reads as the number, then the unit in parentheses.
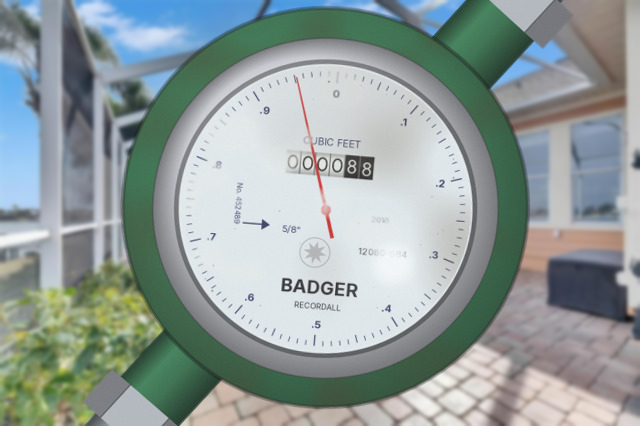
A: 87.95 (ft³)
